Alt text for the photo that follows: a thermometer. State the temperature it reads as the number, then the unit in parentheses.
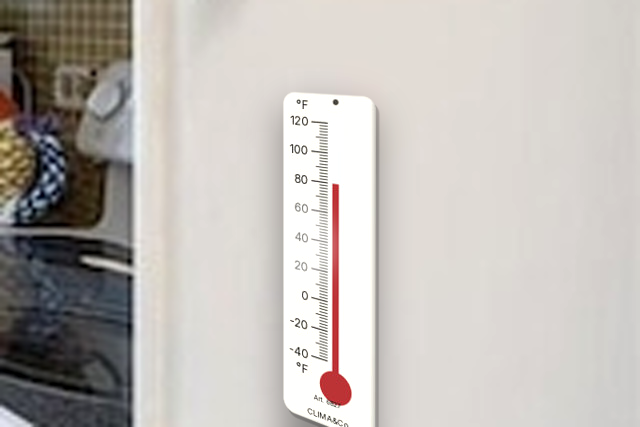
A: 80 (°F)
